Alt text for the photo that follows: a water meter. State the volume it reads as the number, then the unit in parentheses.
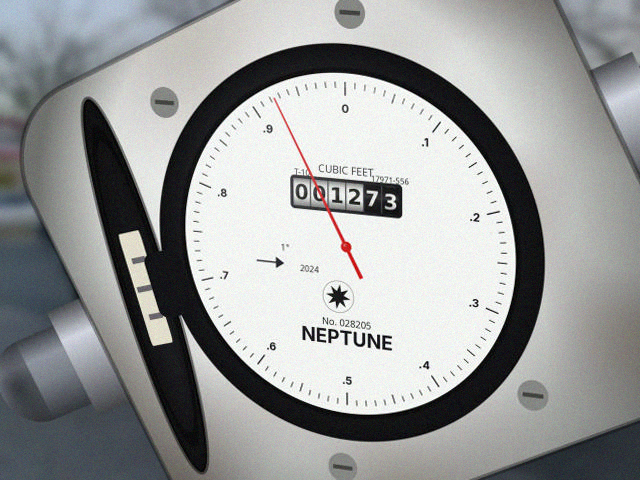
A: 1272.92 (ft³)
